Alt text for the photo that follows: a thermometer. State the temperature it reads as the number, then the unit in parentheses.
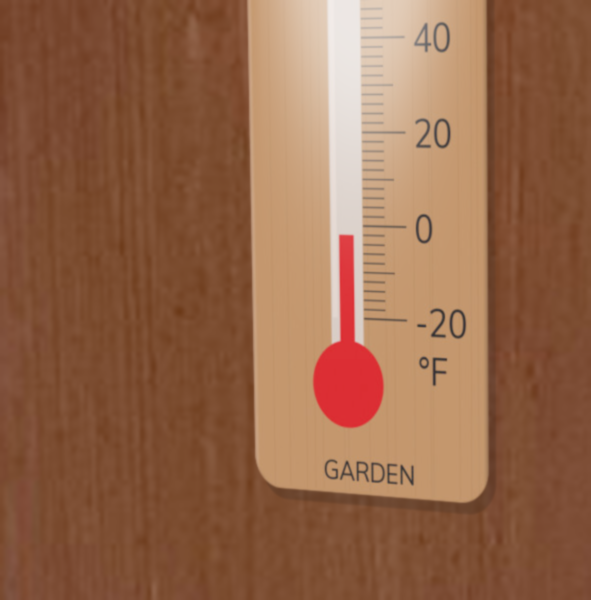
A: -2 (°F)
